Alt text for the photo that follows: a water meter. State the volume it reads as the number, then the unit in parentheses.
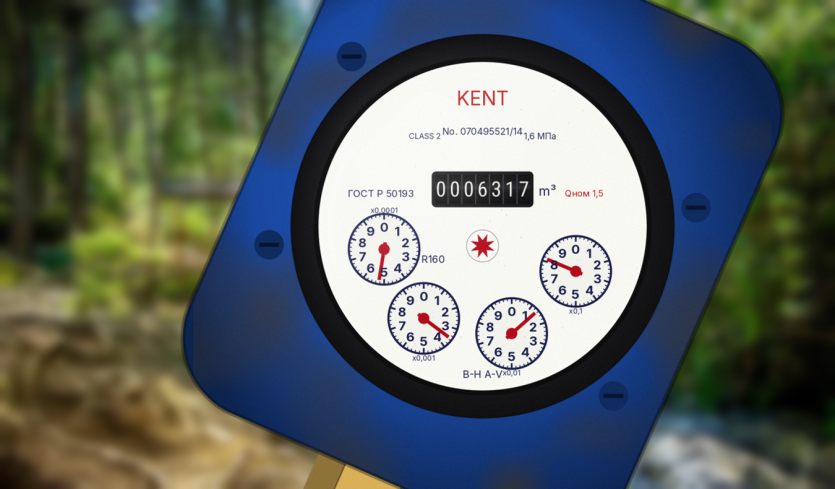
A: 6317.8135 (m³)
